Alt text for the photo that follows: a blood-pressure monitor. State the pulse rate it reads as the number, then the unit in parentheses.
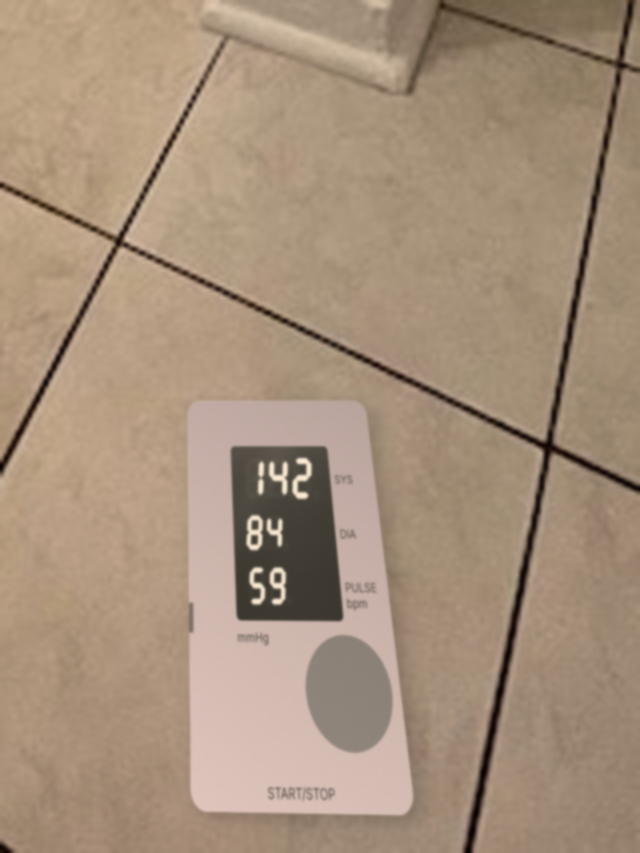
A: 59 (bpm)
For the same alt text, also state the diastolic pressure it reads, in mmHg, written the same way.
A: 84 (mmHg)
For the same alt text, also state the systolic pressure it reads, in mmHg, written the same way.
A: 142 (mmHg)
